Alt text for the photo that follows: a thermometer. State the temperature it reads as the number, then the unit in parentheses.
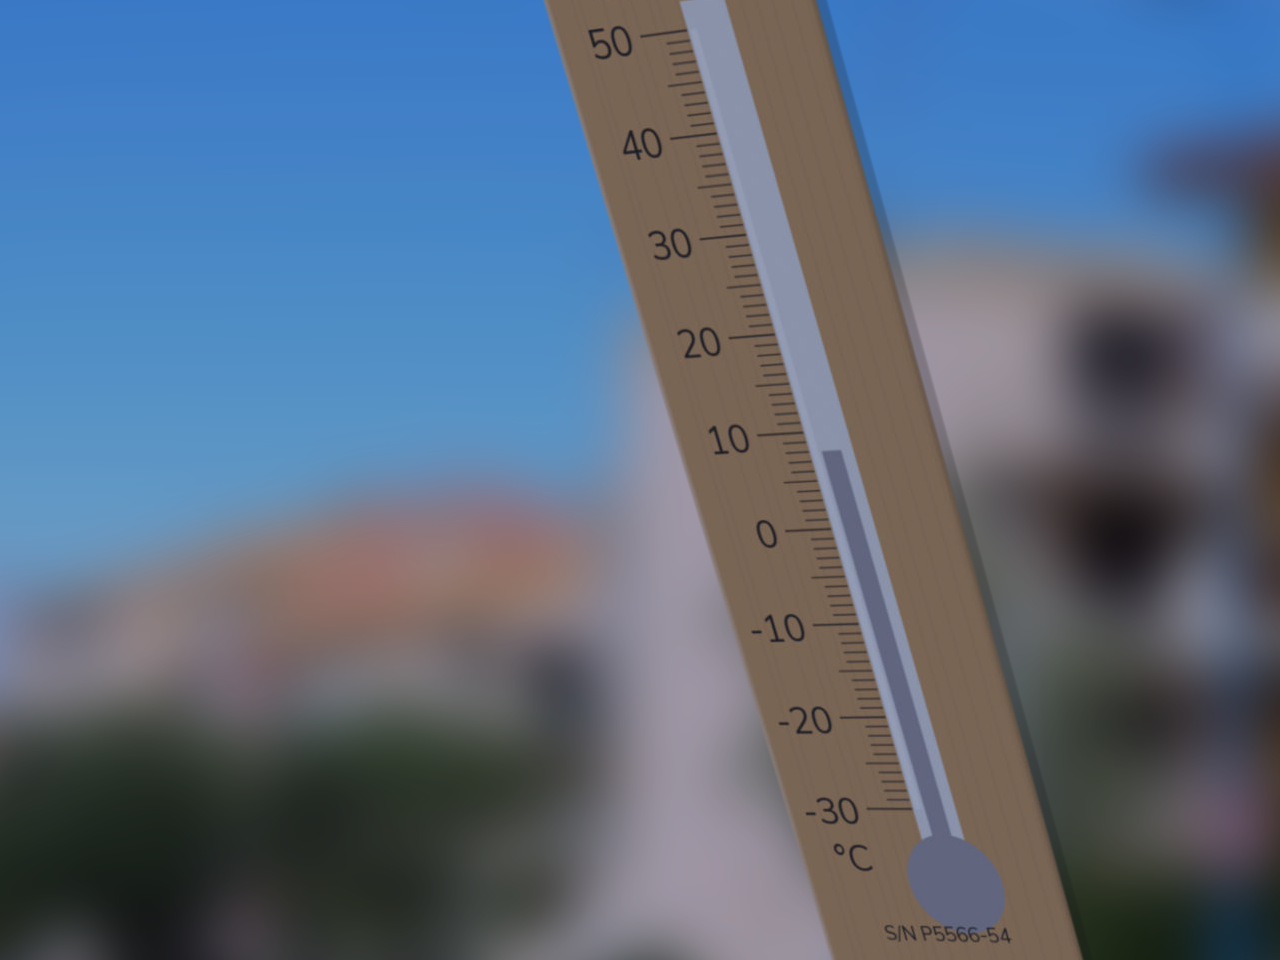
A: 8 (°C)
